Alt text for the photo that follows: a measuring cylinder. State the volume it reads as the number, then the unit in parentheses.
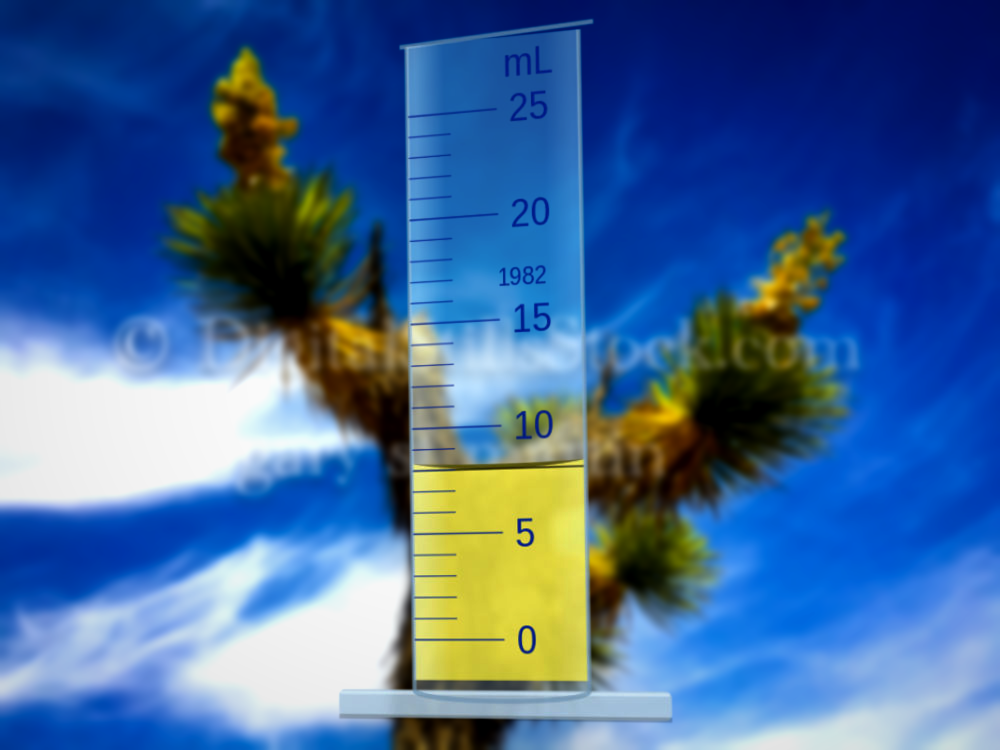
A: 8 (mL)
